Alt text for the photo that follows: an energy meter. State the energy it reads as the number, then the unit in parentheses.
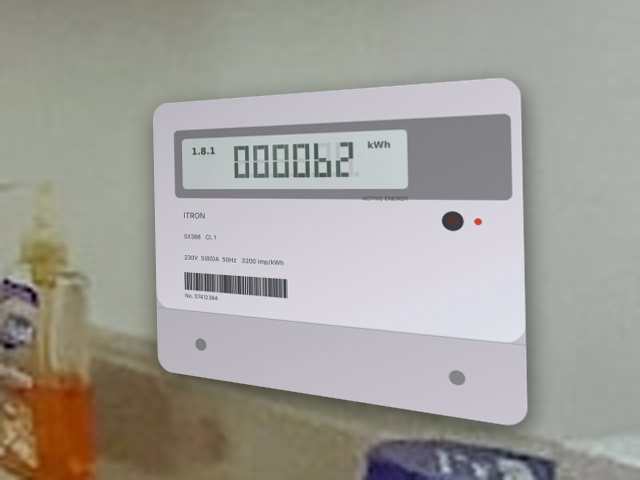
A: 62 (kWh)
